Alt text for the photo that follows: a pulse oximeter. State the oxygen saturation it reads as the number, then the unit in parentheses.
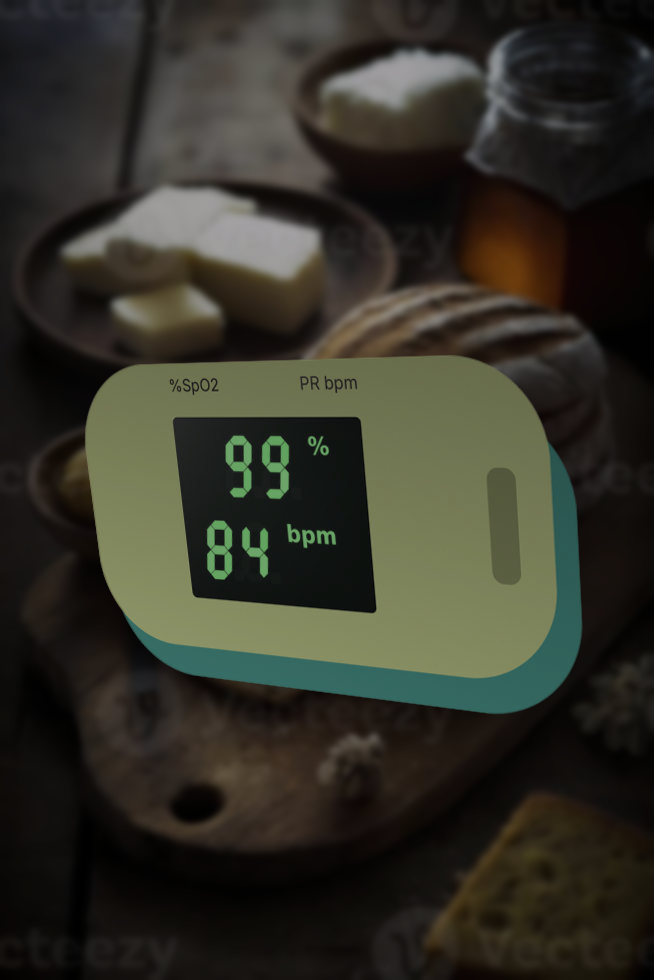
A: 99 (%)
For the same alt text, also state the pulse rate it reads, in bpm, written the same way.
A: 84 (bpm)
